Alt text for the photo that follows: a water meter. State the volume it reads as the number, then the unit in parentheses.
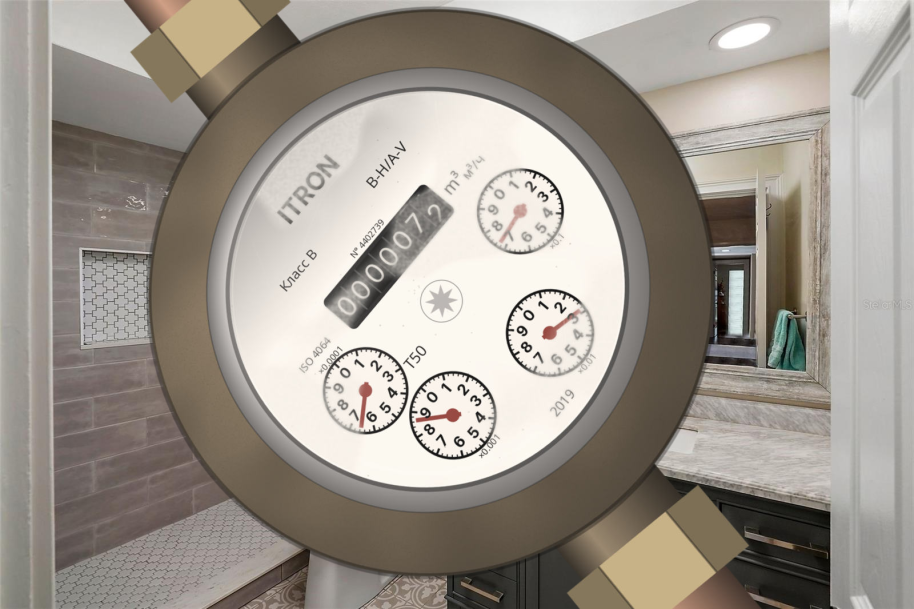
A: 71.7286 (m³)
